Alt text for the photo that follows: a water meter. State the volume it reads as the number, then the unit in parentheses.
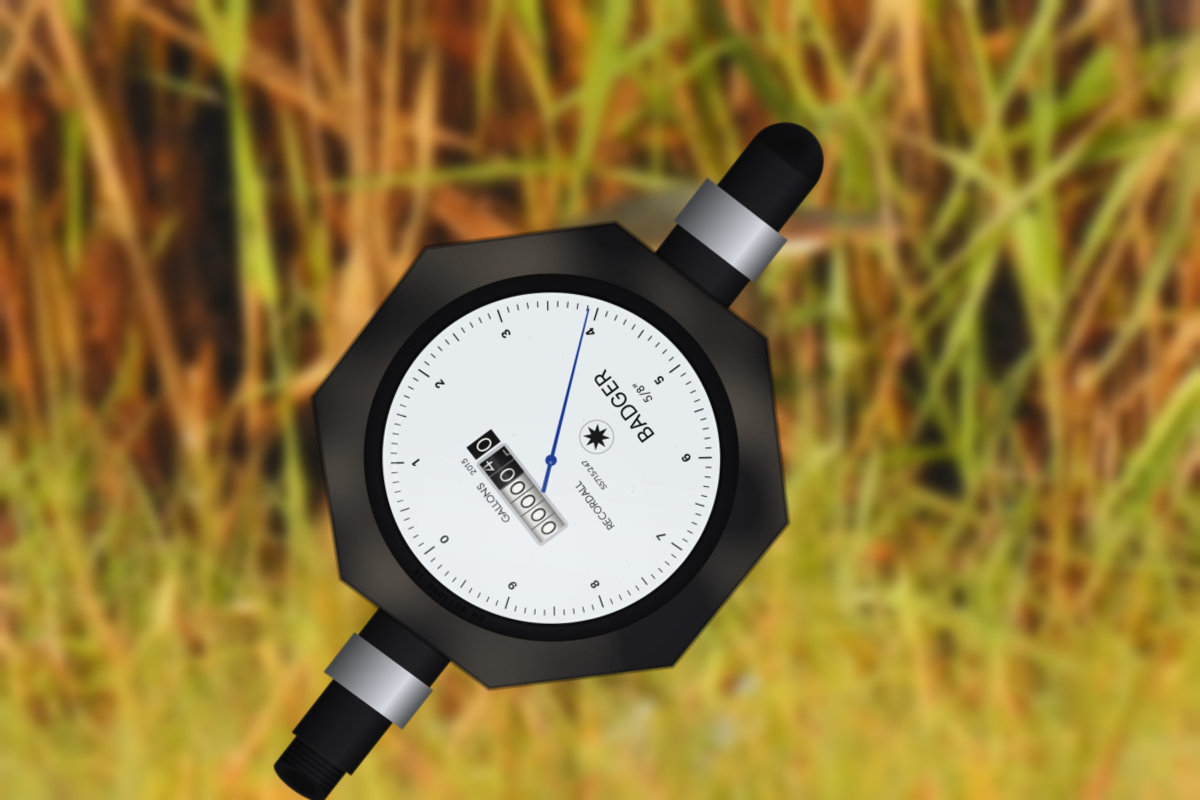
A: 43.9 (gal)
